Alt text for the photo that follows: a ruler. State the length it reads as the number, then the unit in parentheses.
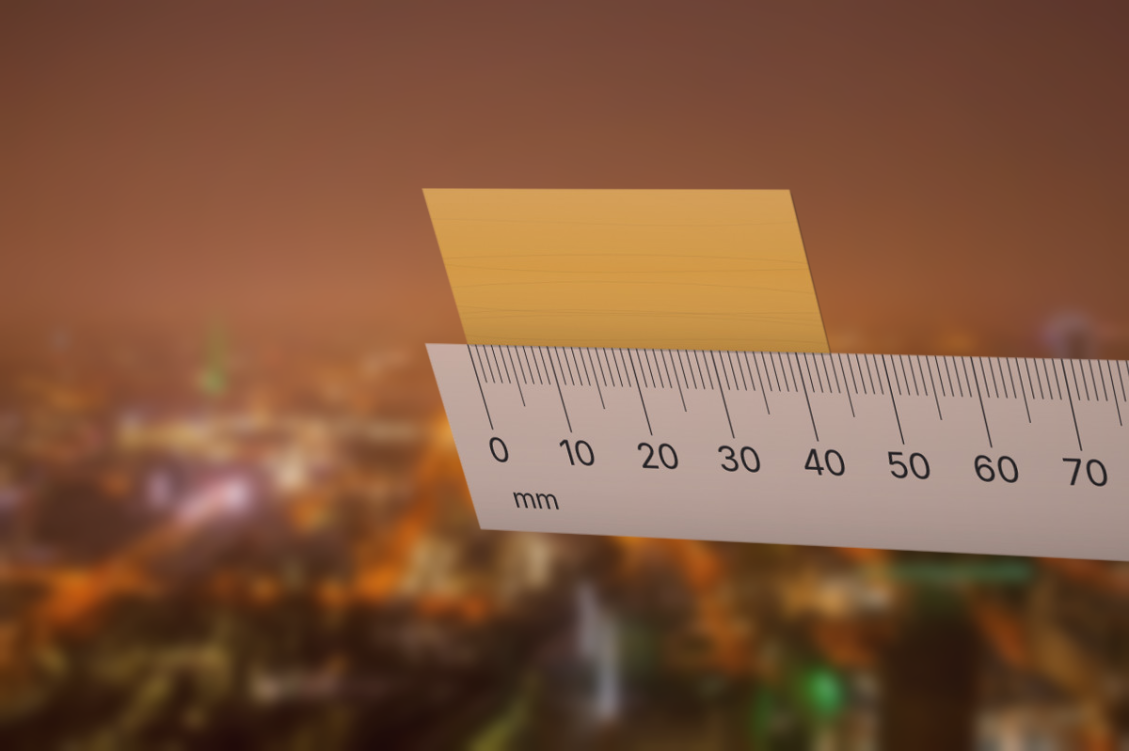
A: 44 (mm)
